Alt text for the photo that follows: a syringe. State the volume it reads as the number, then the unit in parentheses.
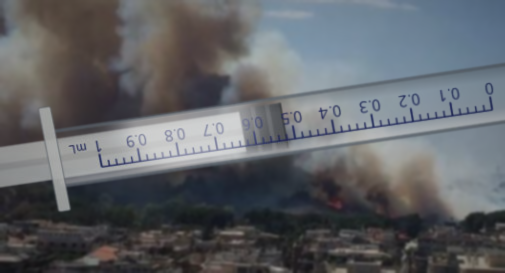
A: 0.52 (mL)
